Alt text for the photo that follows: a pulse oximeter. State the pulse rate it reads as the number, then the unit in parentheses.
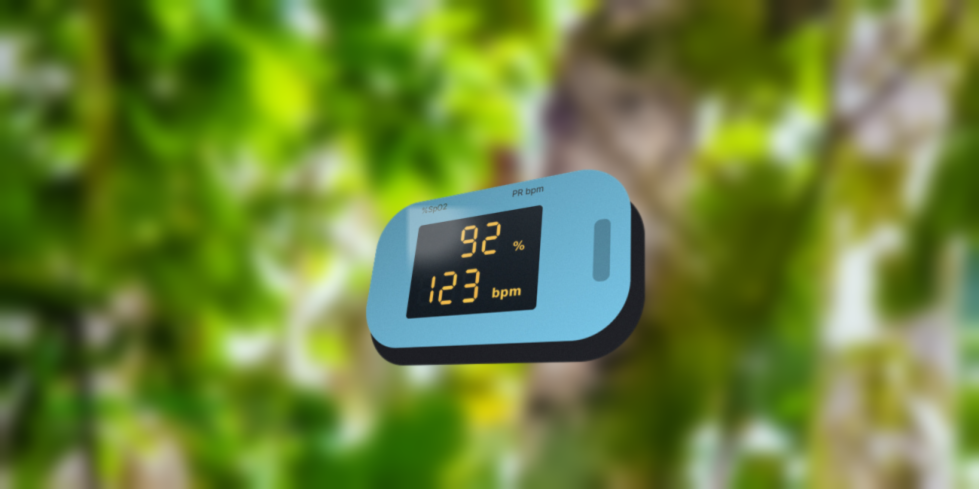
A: 123 (bpm)
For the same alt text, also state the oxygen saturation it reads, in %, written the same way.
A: 92 (%)
